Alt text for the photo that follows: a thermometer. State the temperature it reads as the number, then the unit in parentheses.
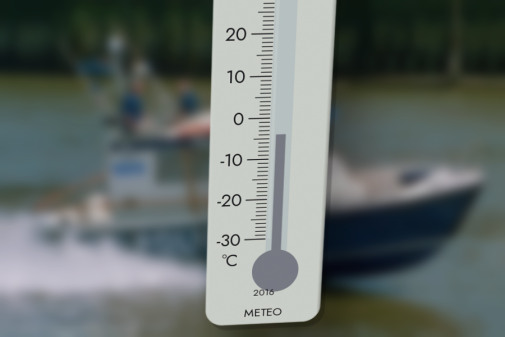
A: -4 (°C)
